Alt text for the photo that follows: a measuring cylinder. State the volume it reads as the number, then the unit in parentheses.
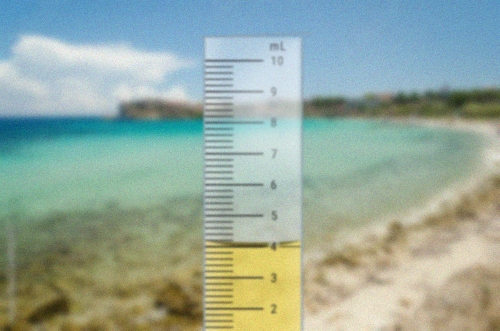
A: 4 (mL)
